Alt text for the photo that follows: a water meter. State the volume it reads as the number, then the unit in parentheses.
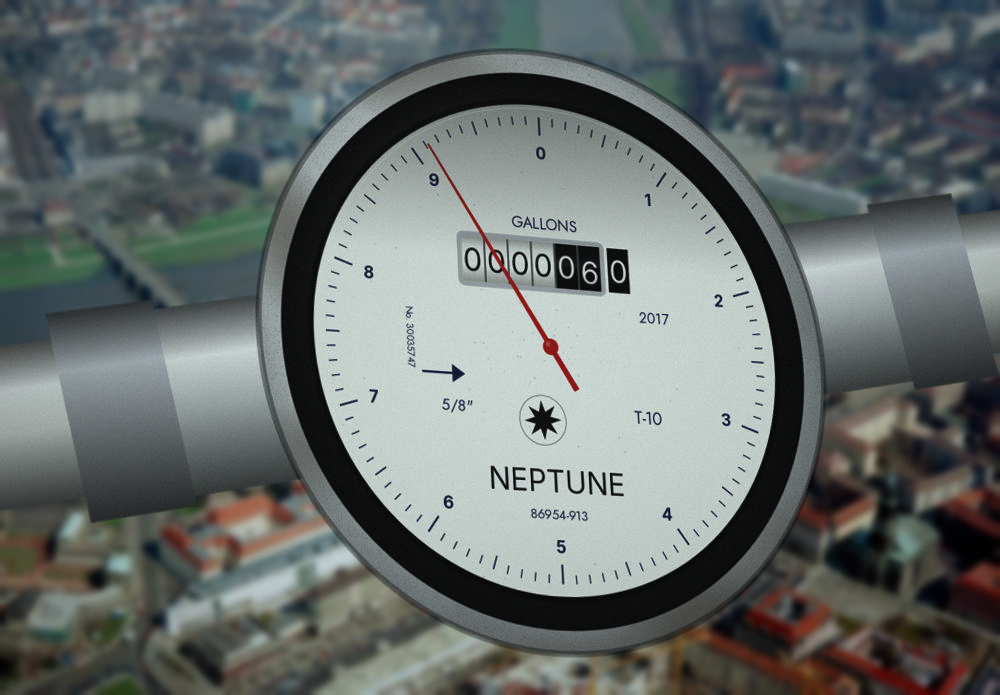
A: 59.1 (gal)
